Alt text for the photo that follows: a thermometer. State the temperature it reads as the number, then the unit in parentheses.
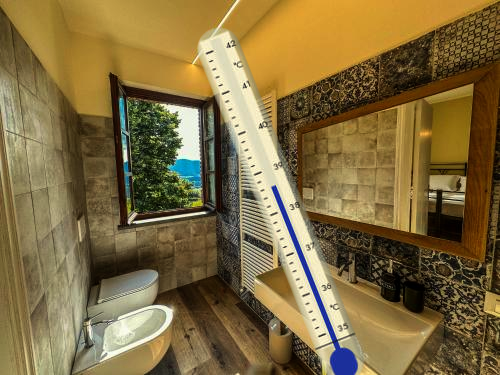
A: 38.6 (°C)
